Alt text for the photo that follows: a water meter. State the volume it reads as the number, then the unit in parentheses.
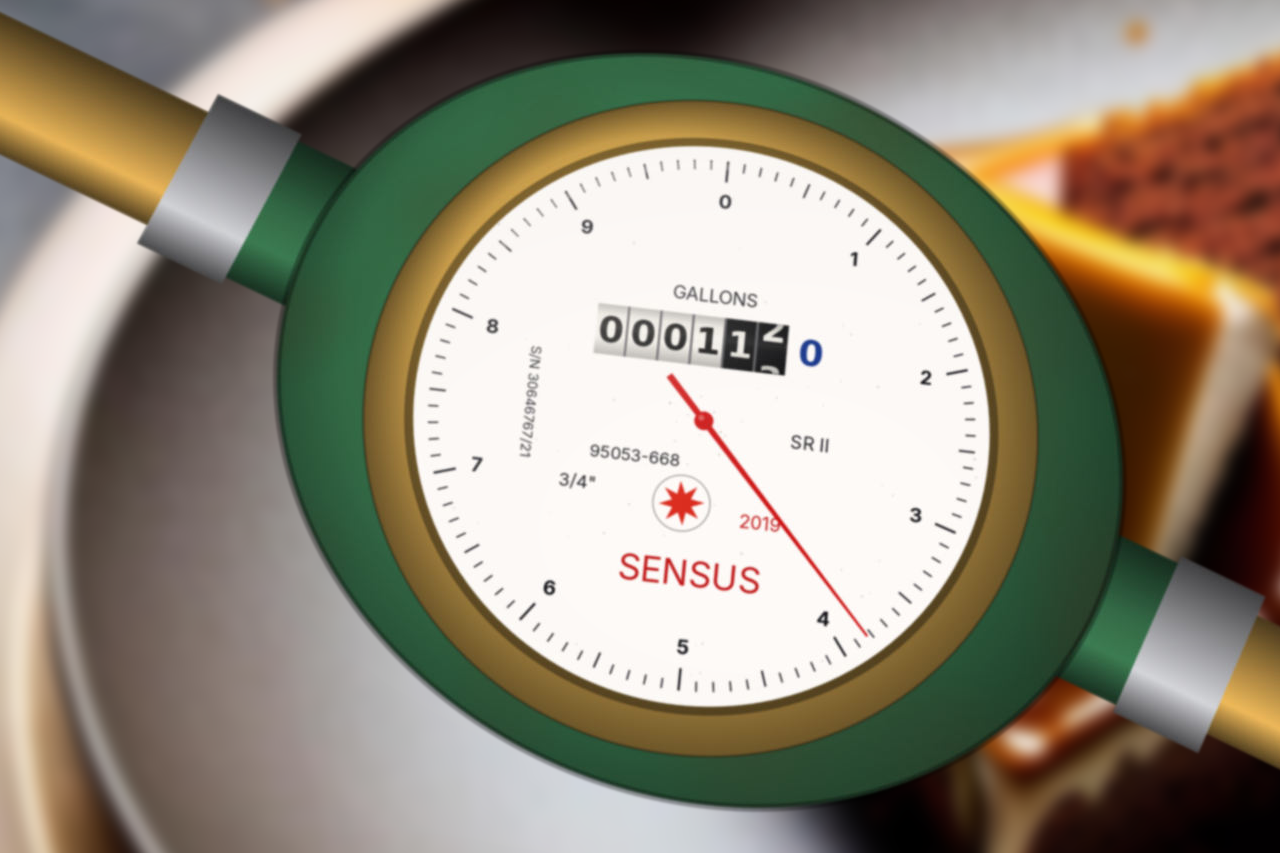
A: 1123.8 (gal)
